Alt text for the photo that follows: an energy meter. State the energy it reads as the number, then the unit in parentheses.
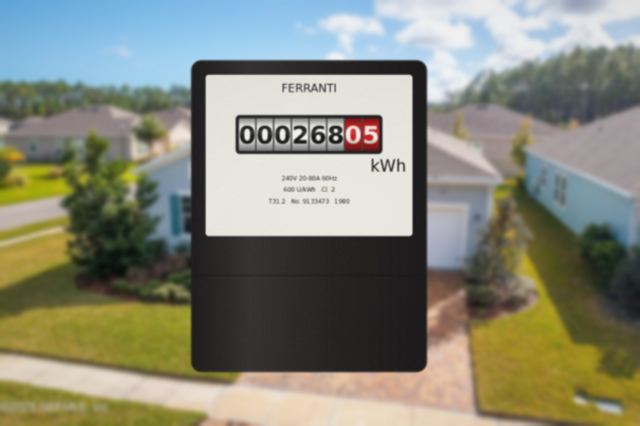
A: 268.05 (kWh)
